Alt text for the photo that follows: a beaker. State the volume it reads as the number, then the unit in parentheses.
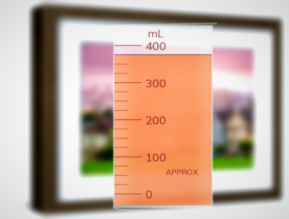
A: 375 (mL)
